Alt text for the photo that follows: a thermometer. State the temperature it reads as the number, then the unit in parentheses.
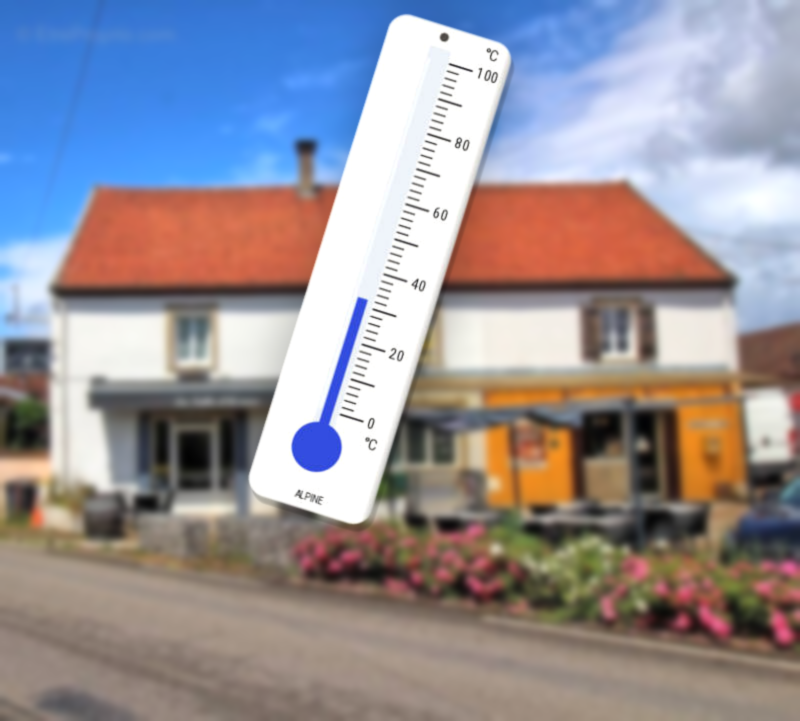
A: 32 (°C)
